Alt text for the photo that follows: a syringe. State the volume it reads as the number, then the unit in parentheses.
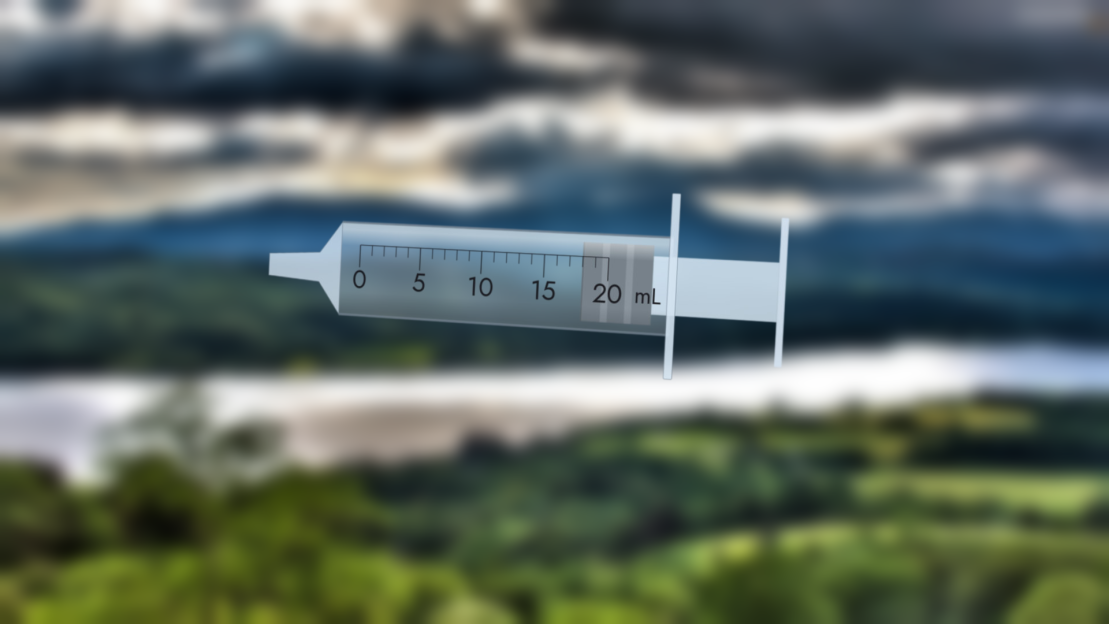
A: 18 (mL)
